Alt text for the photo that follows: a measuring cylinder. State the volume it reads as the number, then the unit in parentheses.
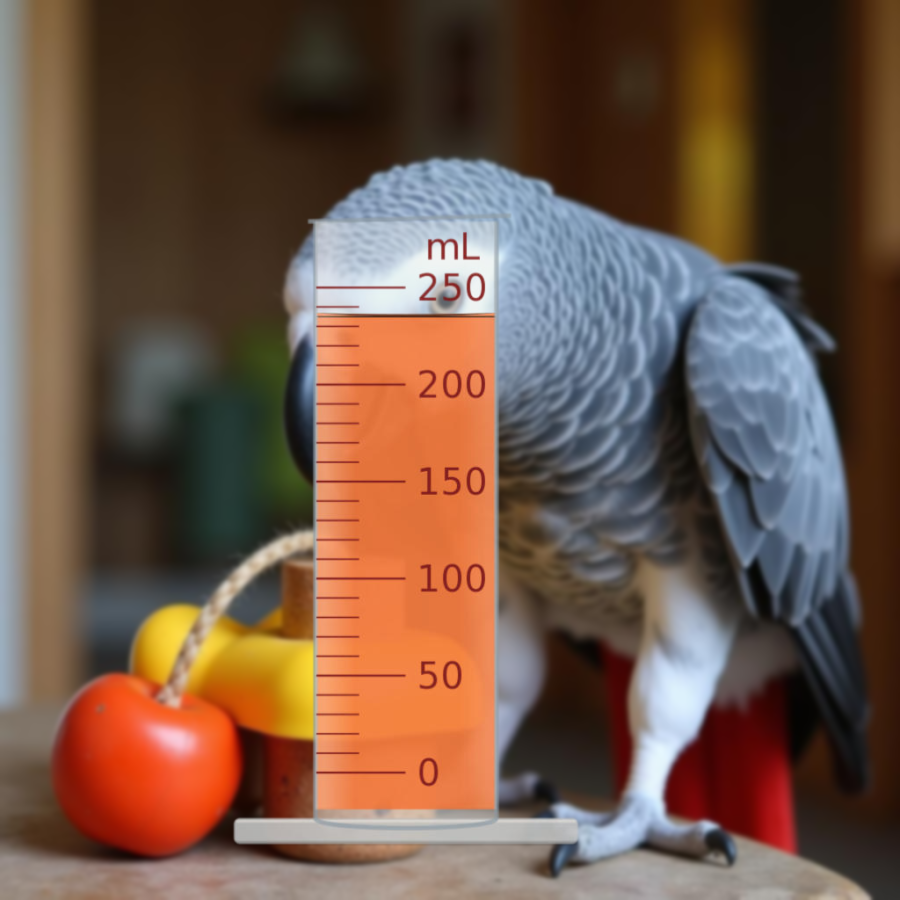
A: 235 (mL)
